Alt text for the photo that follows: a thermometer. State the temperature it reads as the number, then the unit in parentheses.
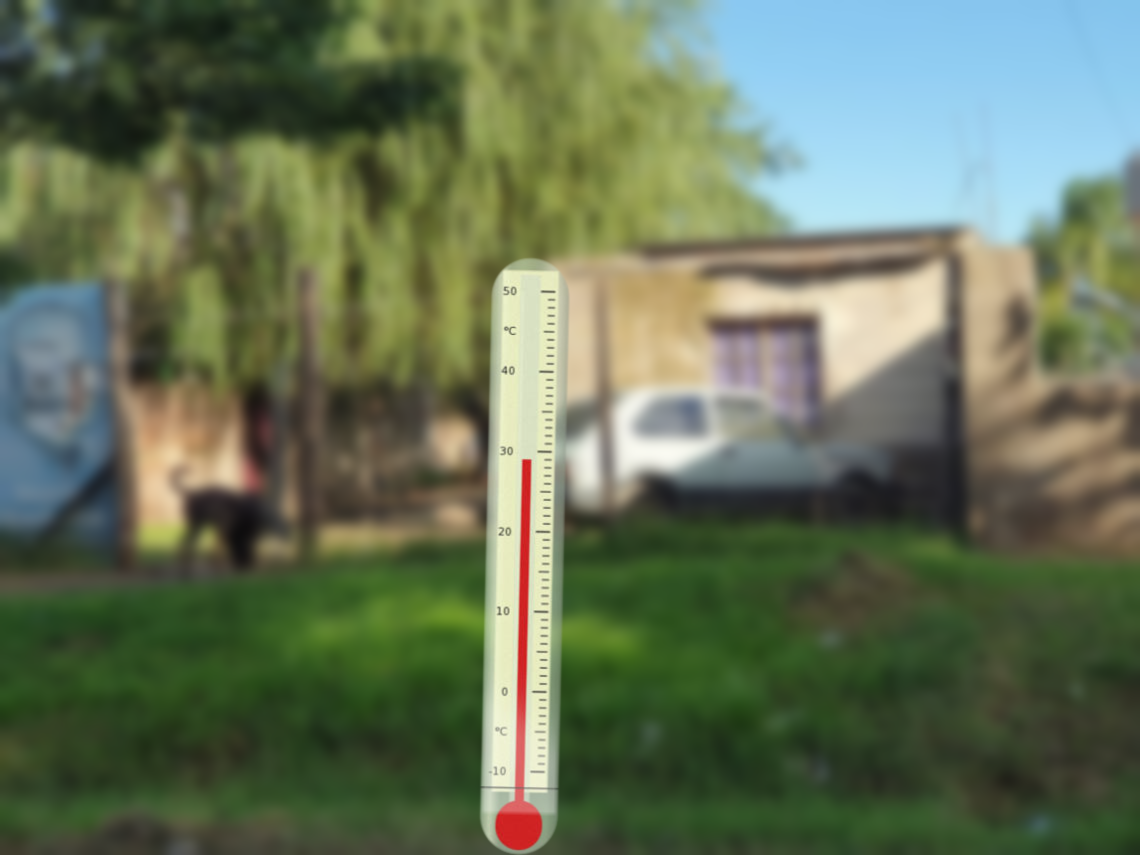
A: 29 (°C)
